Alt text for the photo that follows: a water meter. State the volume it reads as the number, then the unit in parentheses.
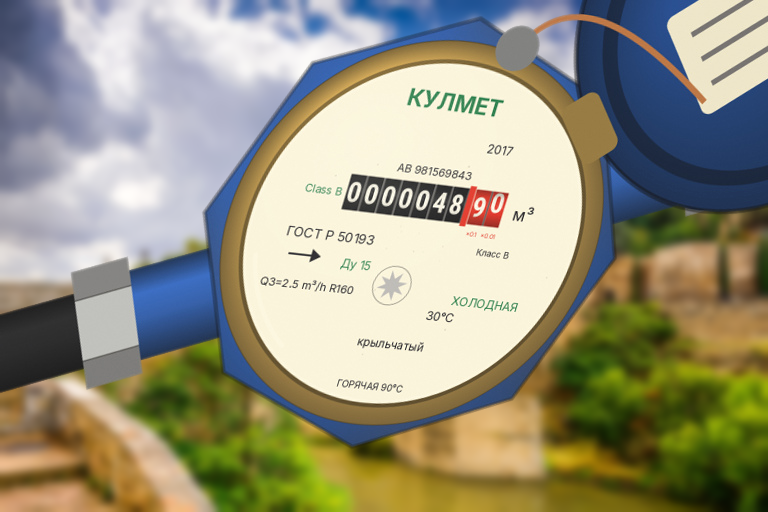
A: 48.90 (m³)
